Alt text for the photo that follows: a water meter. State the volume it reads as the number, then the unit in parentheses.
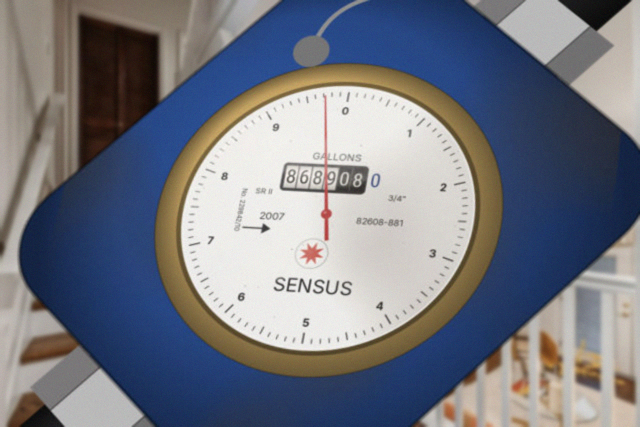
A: 8689079.7 (gal)
